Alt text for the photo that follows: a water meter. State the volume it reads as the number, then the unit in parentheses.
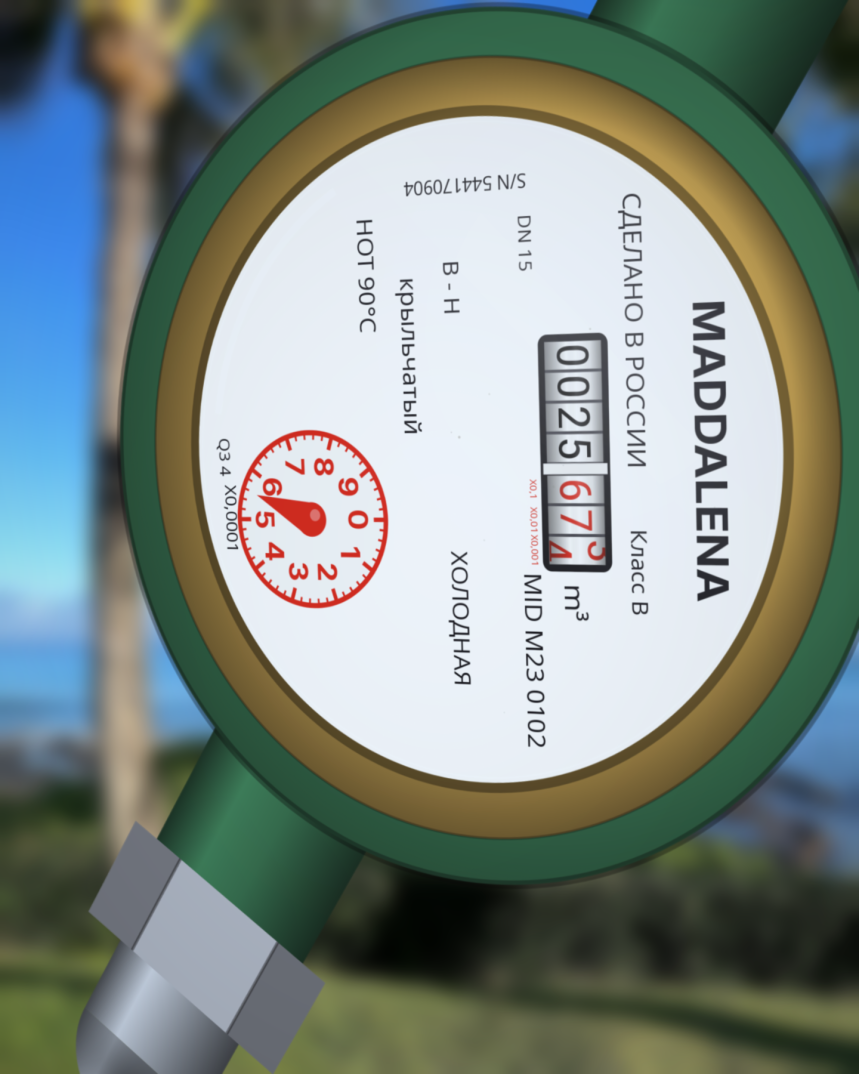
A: 25.6735 (m³)
